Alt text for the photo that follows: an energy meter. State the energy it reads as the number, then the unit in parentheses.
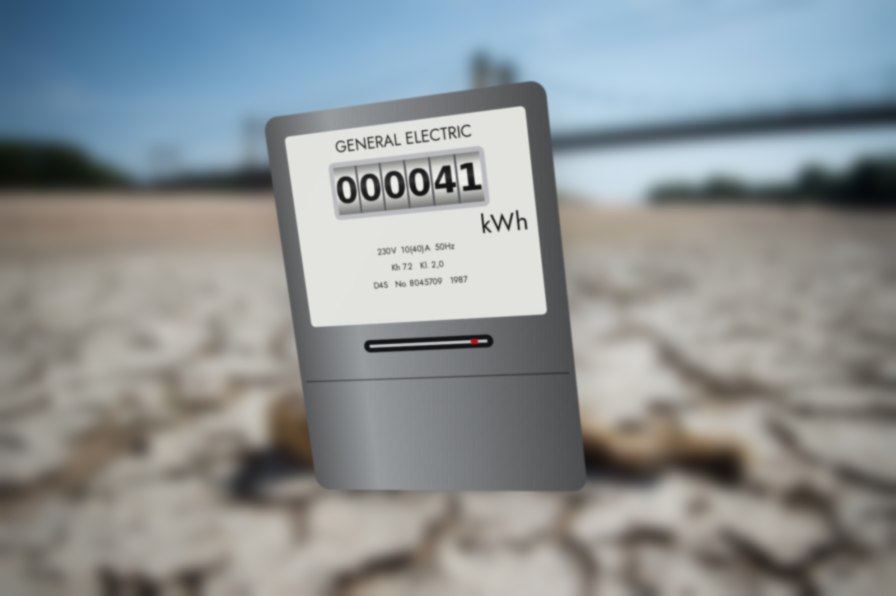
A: 41 (kWh)
